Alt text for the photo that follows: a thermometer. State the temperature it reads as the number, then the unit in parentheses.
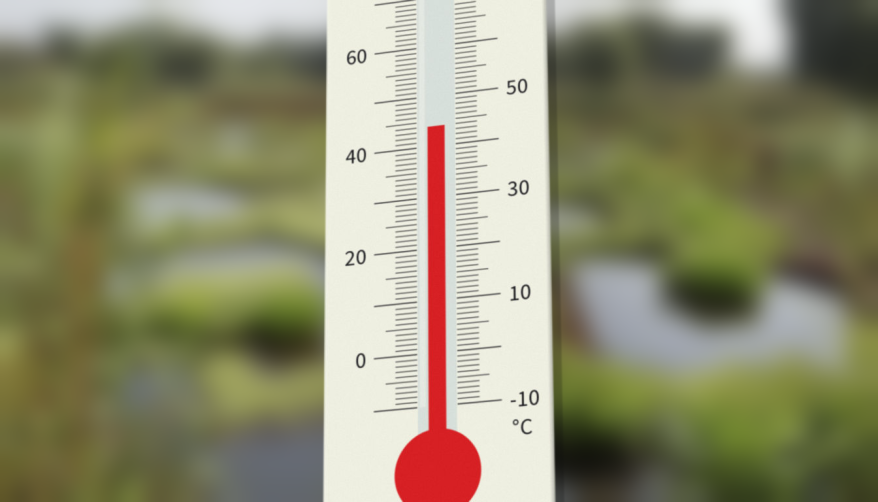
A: 44 (°C)
